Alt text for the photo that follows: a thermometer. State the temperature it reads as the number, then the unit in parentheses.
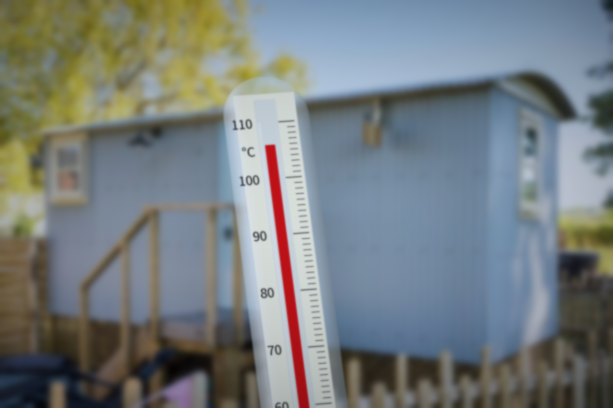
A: 106 (°C)
